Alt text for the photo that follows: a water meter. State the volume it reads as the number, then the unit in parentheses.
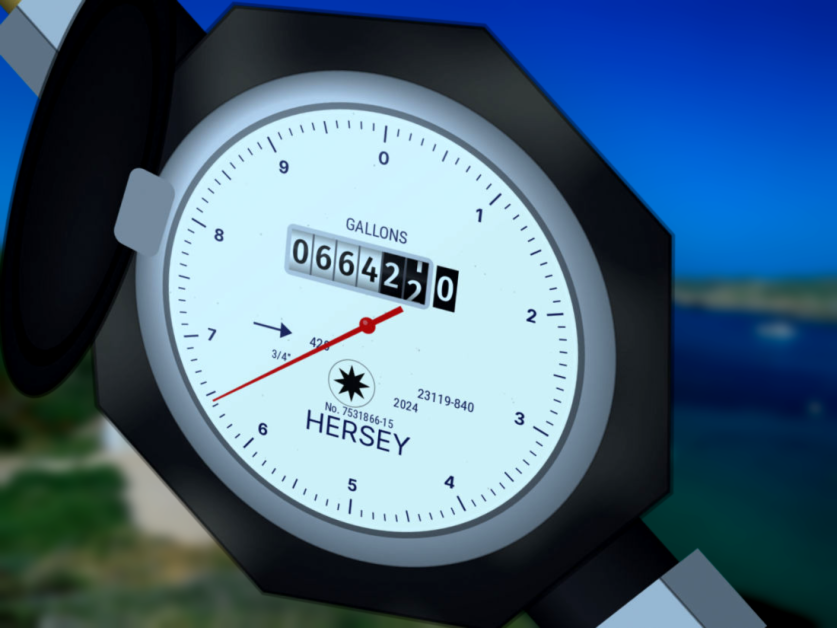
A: 664216.4 (gal)
